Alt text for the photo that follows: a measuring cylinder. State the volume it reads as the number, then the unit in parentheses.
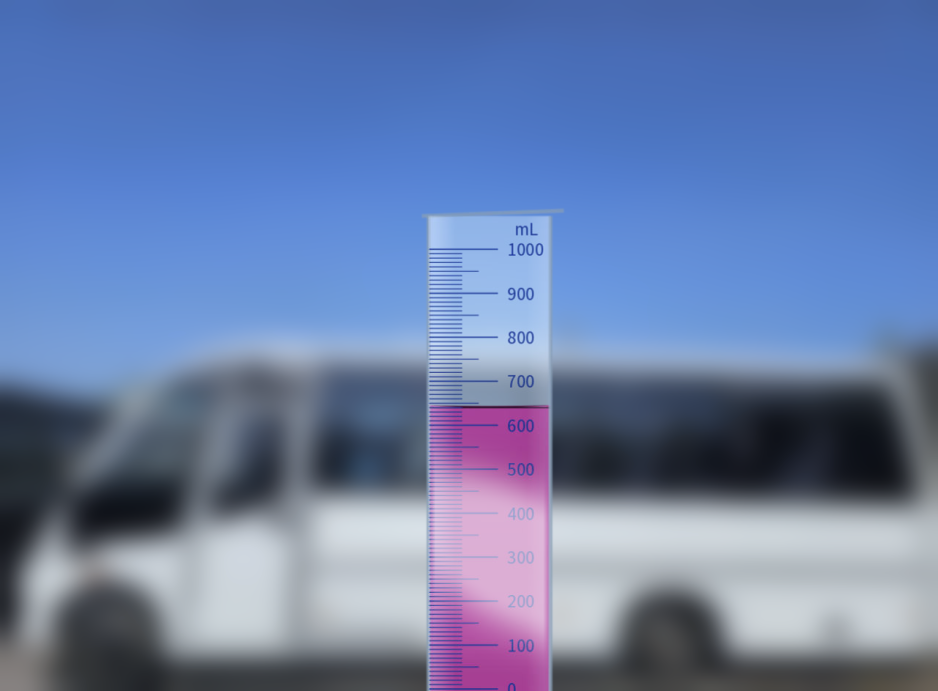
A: 640 (mL)
